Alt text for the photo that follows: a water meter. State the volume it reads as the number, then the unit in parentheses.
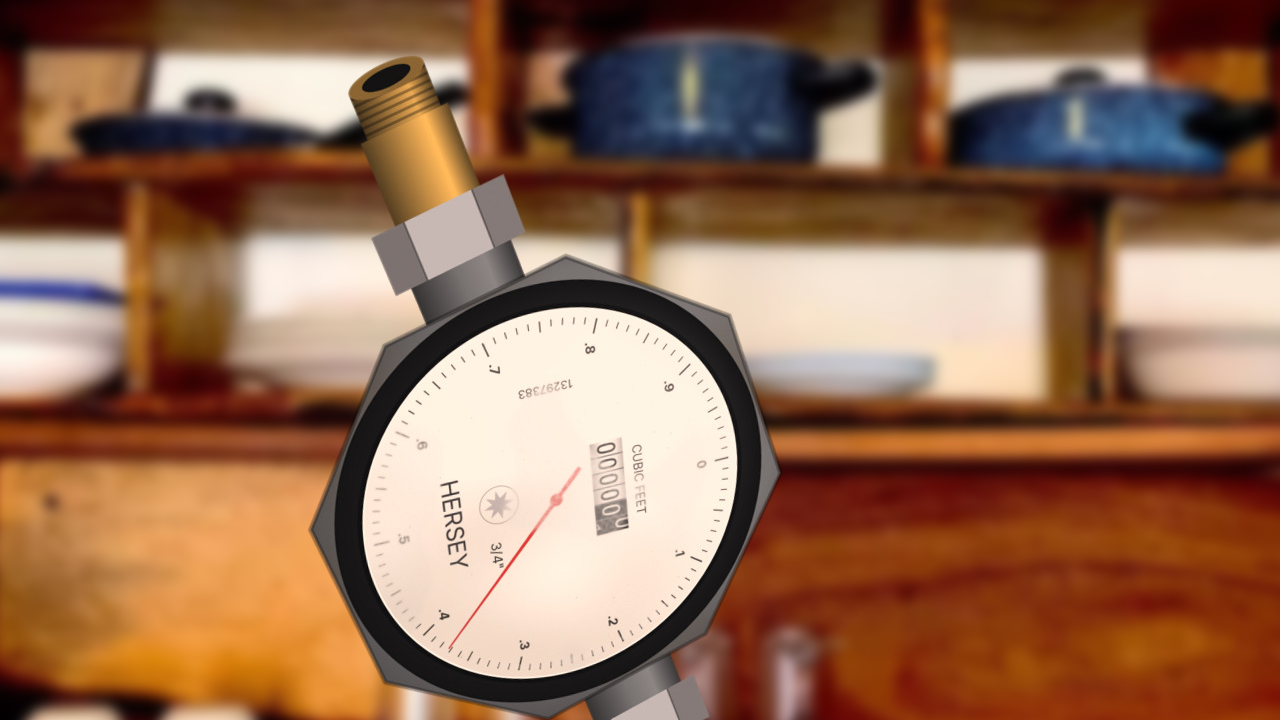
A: 0.37 (ft³)
